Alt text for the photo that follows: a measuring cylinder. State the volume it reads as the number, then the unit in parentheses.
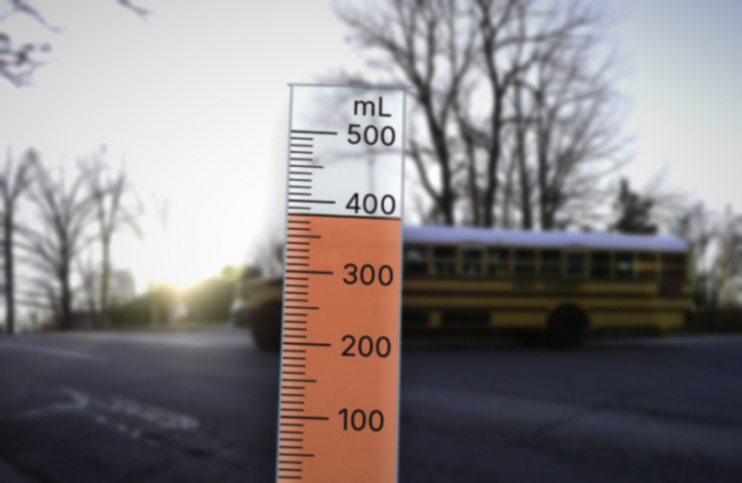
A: 380 (mL)
